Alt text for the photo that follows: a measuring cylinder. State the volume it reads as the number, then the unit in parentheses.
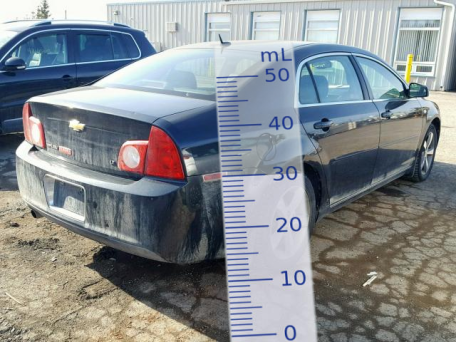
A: 30 (mL)
